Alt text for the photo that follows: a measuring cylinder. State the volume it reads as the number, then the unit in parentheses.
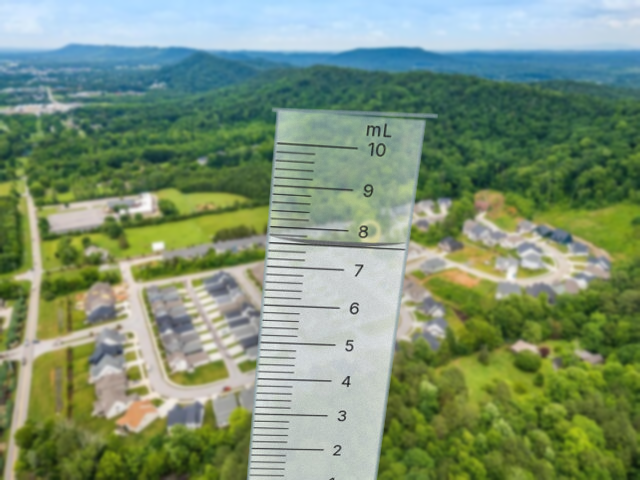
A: 7.6 (mL)
